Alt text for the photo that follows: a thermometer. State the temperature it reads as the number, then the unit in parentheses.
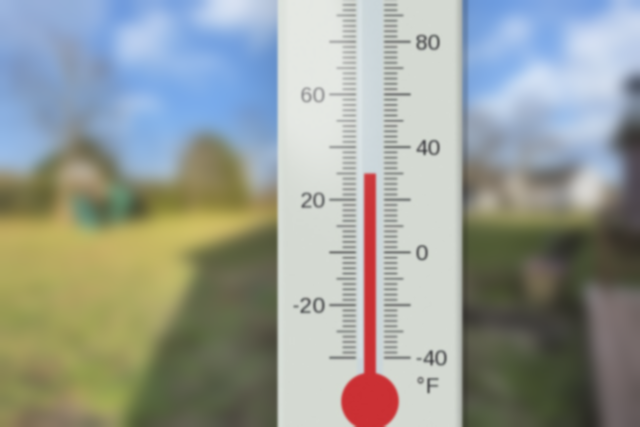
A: 30 (°F)
